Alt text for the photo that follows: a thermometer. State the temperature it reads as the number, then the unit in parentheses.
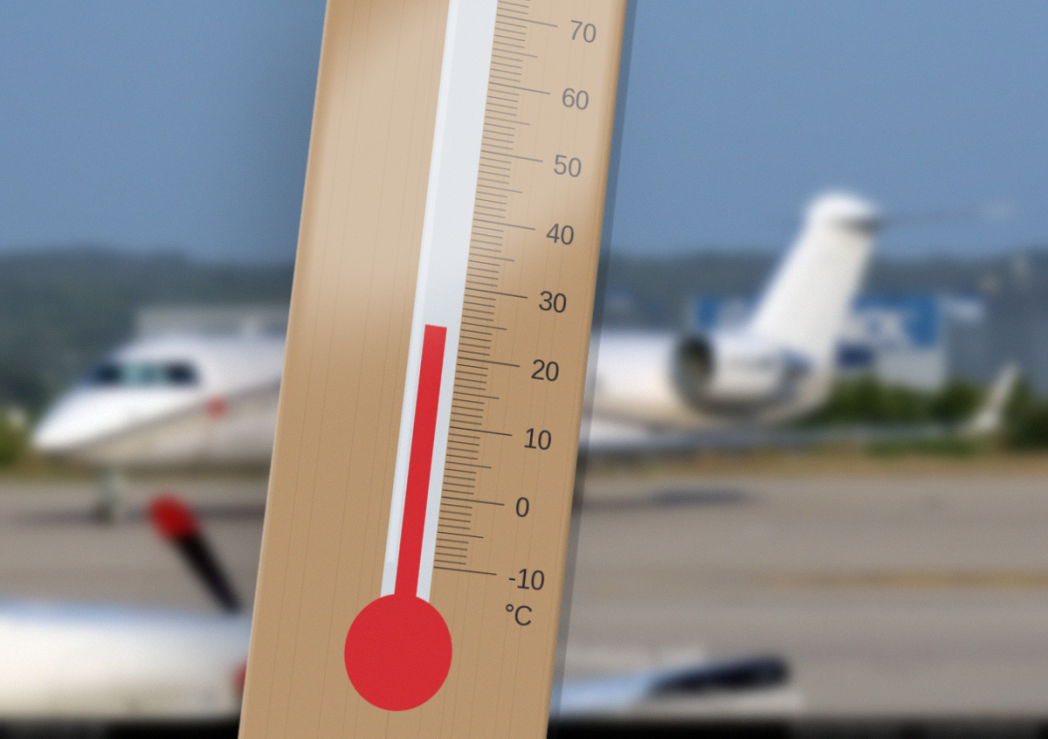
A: 24 (°C)
